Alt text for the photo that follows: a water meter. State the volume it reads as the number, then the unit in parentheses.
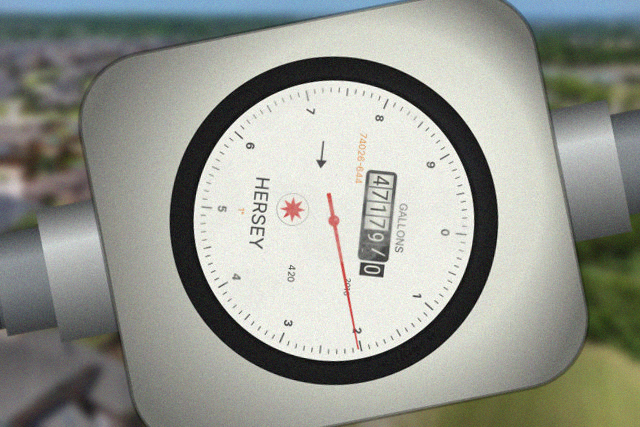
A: 4717972.0 (gal)
